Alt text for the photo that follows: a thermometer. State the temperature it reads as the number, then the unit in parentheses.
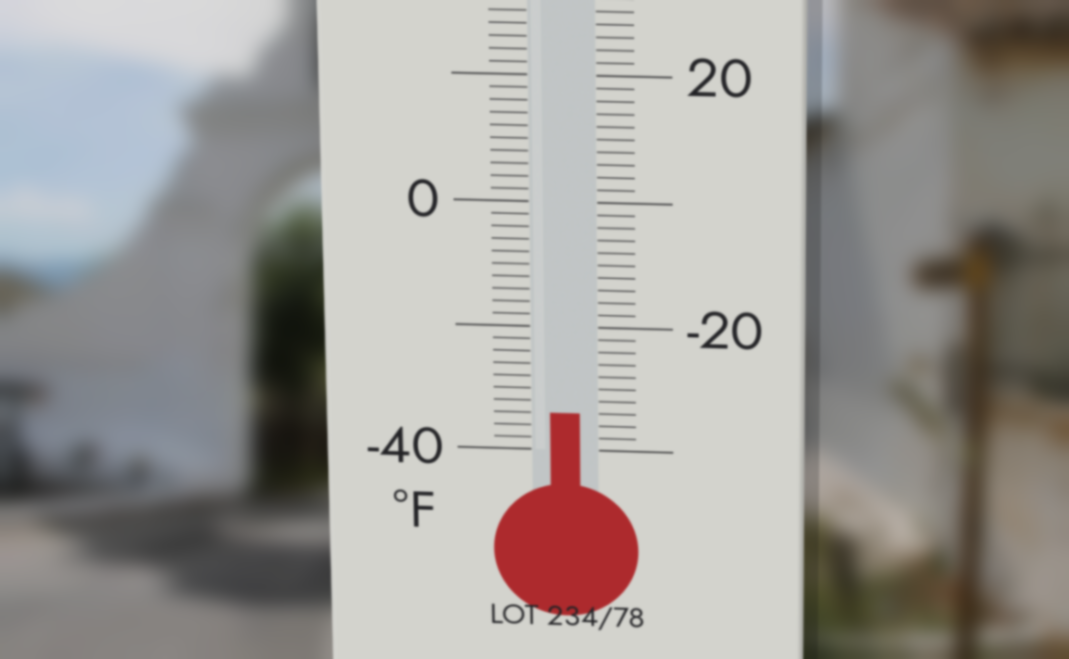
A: -34 (°F)
